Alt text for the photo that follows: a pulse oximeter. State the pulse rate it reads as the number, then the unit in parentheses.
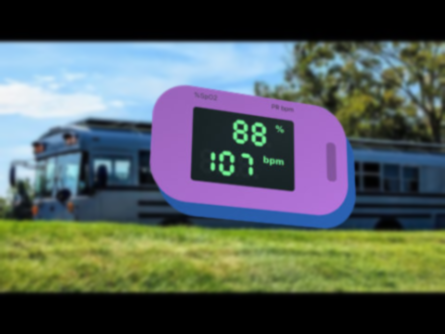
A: 107 (bpm)
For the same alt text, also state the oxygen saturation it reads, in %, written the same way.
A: 88 (%)
